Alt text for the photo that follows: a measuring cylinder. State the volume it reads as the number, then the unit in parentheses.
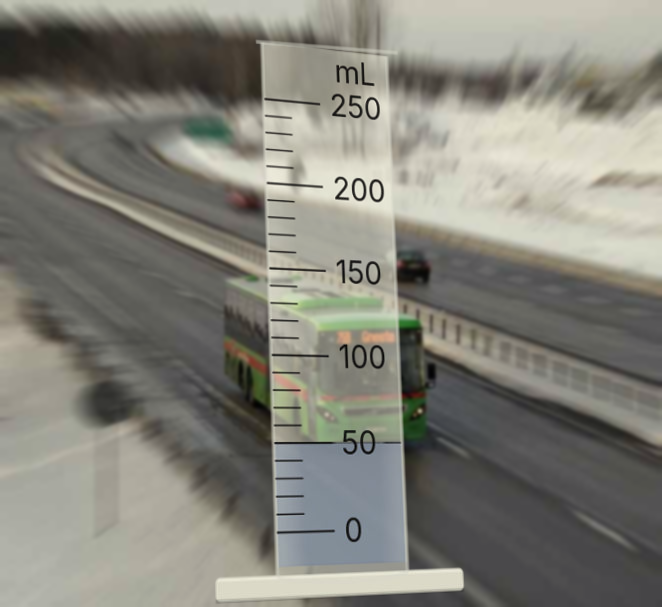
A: 50 (mL)
